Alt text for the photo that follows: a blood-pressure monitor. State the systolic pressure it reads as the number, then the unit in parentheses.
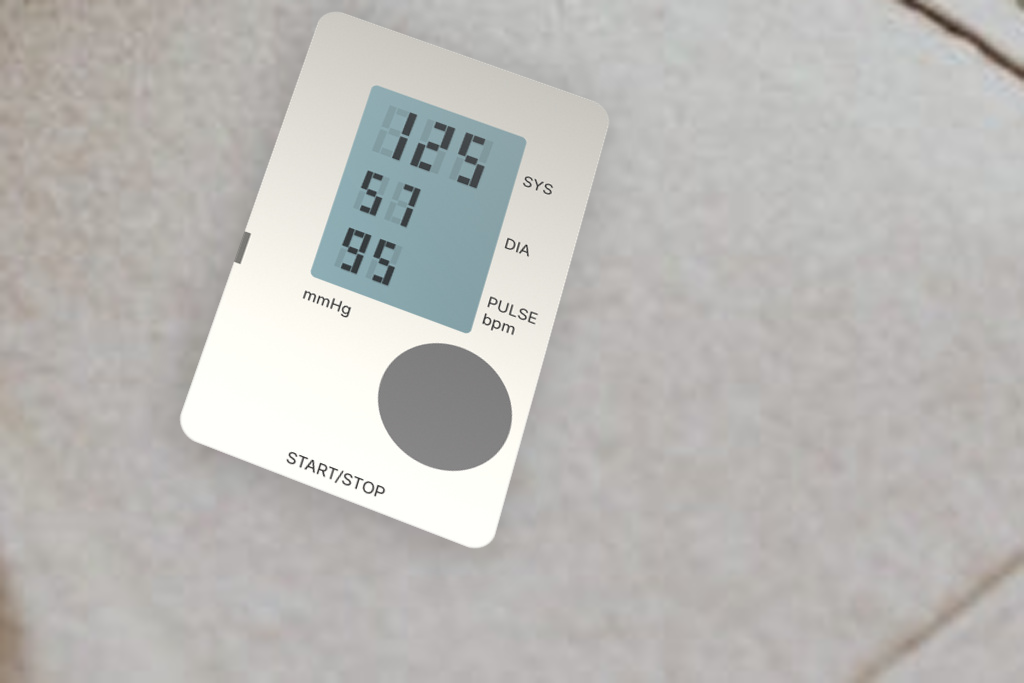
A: 125 (mmHg)
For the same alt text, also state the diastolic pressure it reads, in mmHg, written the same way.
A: 57 (mmHg)
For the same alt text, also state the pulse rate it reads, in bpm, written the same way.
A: 95 (bpm)
